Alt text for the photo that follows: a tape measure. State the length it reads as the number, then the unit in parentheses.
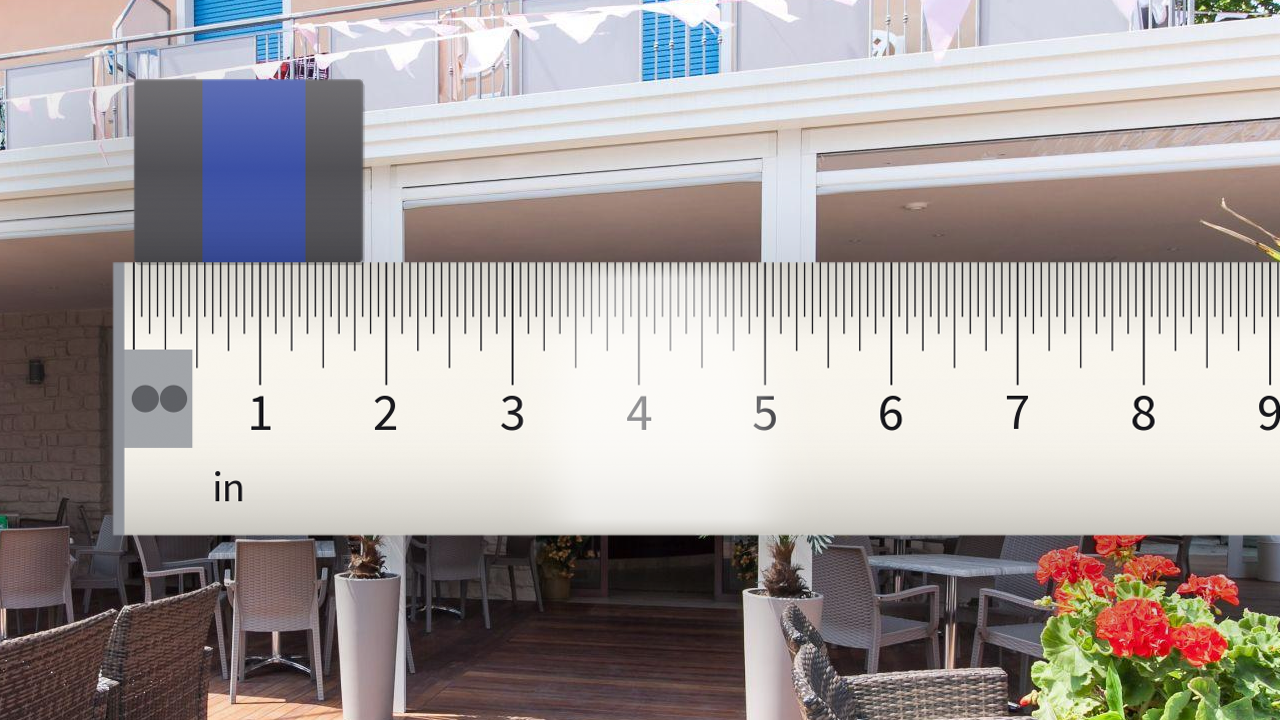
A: 1.8125 (in)
